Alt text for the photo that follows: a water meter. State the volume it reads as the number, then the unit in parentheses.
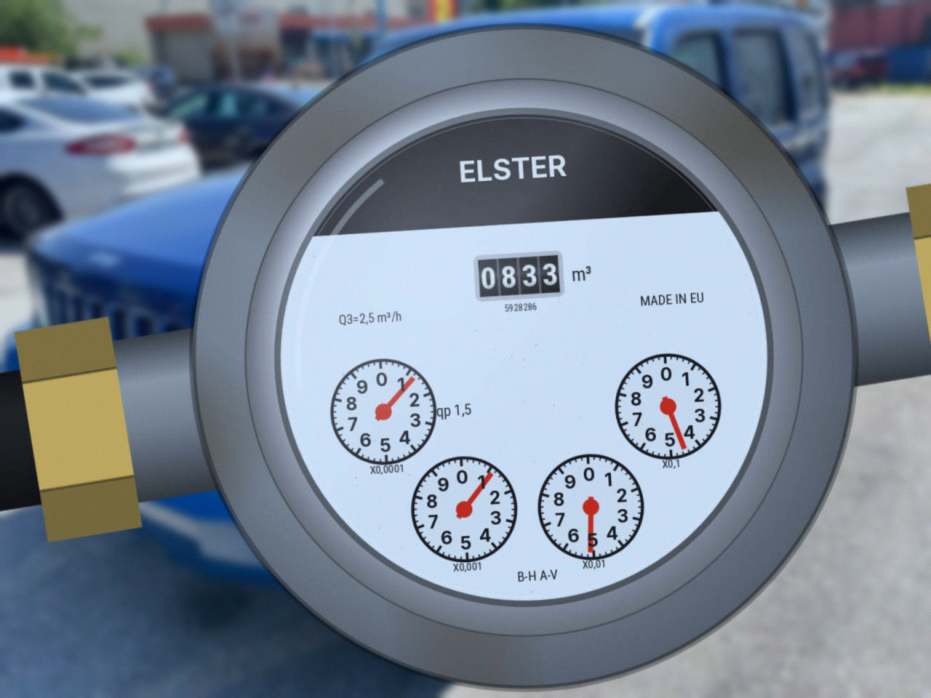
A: 833.4511 (m³)
